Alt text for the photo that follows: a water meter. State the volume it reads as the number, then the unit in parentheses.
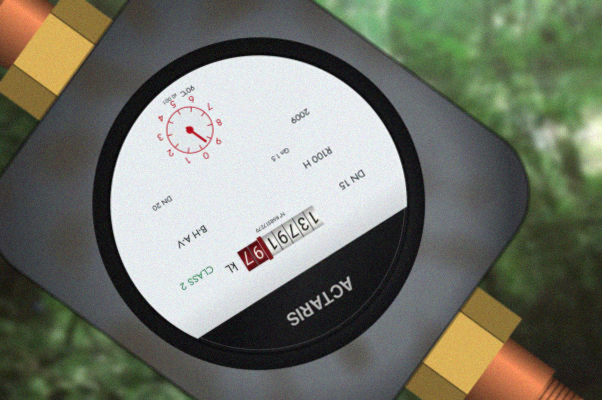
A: 13791.969 (kL)
